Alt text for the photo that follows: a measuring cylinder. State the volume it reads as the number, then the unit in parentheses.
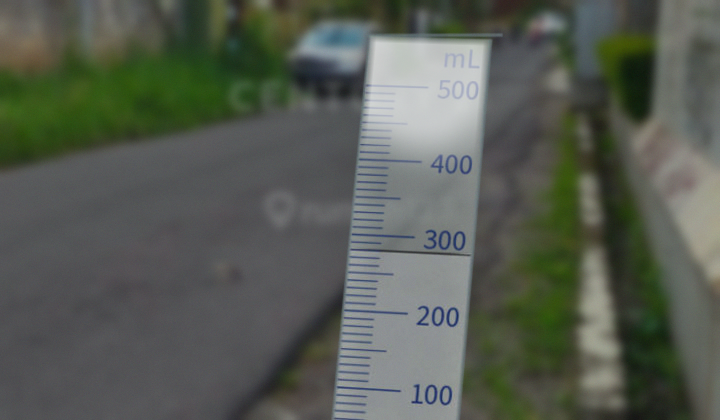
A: 280 (mL)
